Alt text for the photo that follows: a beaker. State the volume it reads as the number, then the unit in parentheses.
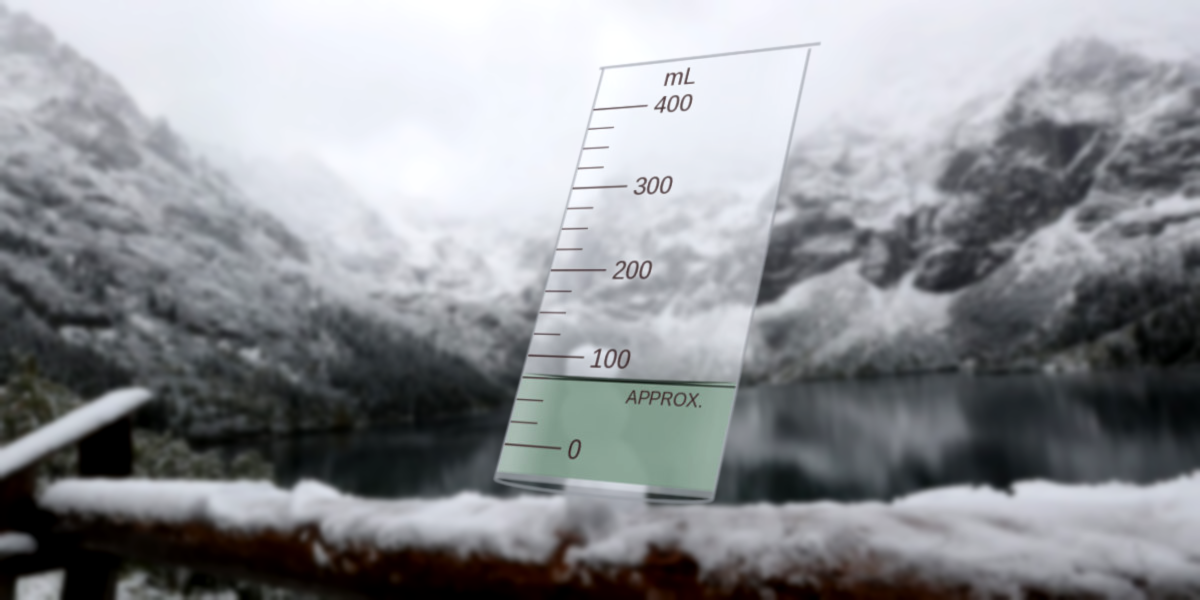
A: 75 (mL)
